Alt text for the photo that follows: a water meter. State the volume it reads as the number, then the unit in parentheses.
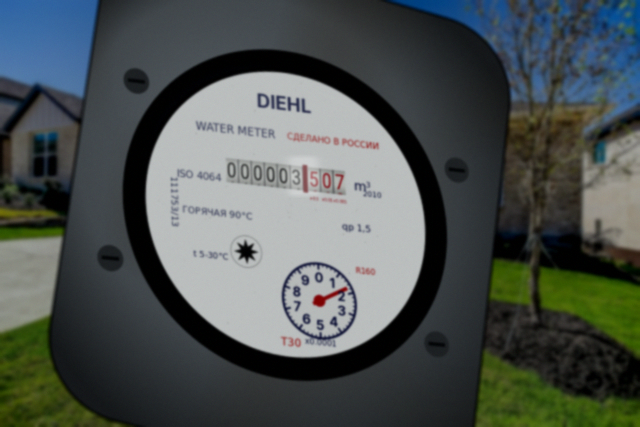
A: 3.5071 (m³)
